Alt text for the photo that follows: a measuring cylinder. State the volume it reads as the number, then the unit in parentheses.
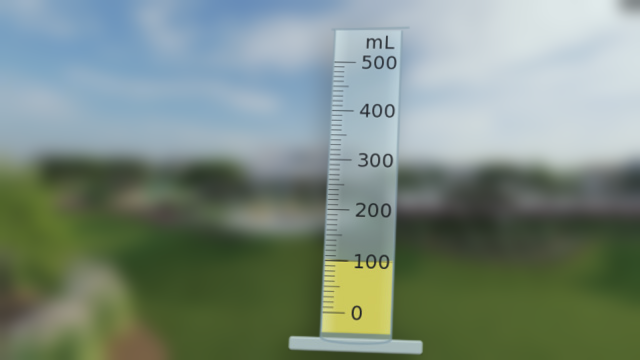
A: 100 (mL)
